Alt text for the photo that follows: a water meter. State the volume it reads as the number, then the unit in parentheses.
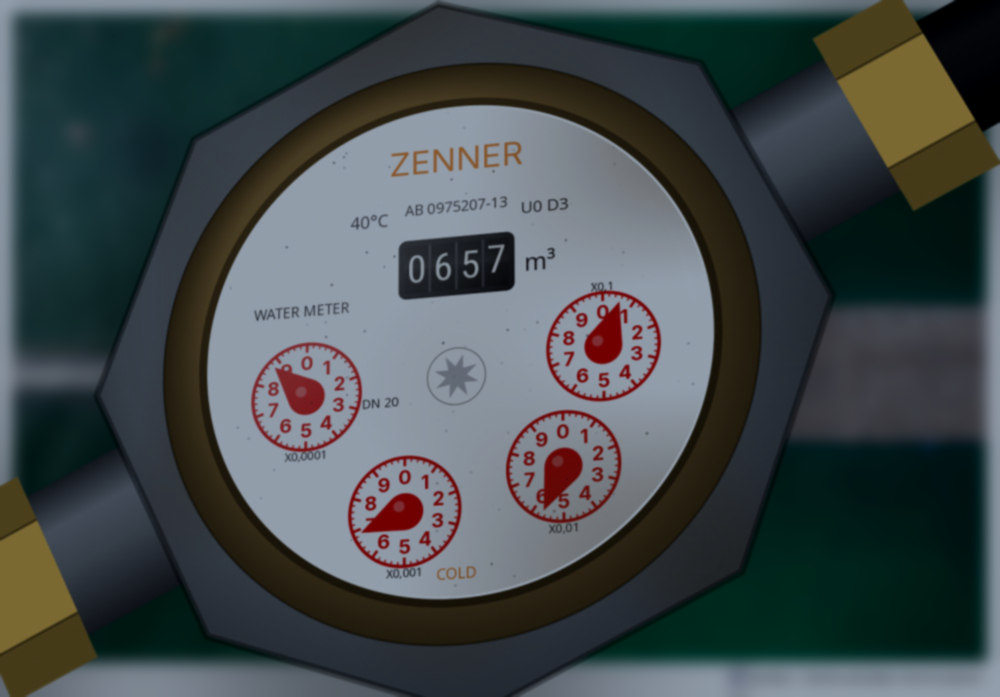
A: 657.0568 (m³)
